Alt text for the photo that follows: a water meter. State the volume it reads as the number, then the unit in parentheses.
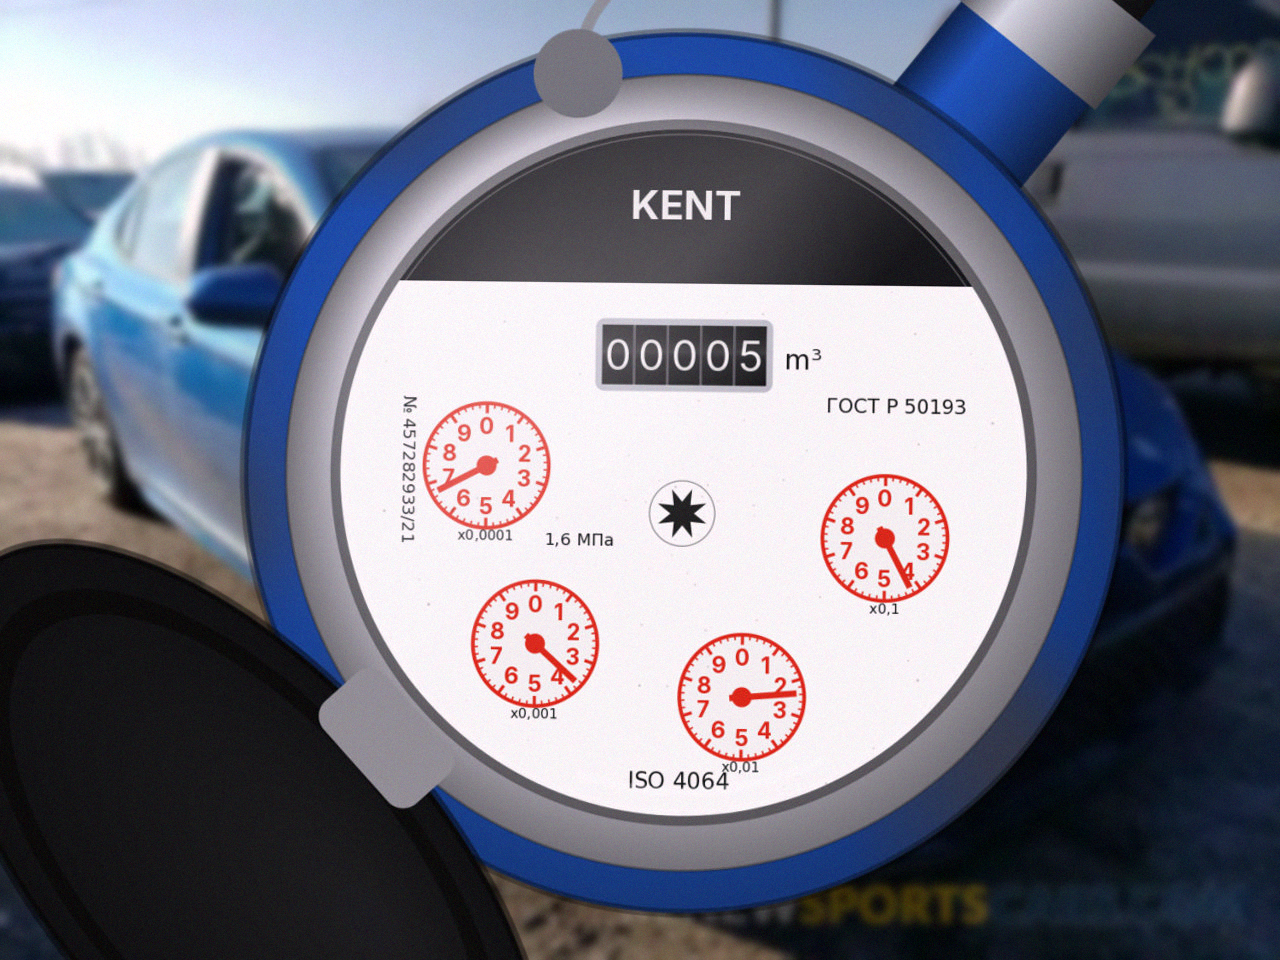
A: 5.4236 (m³)
